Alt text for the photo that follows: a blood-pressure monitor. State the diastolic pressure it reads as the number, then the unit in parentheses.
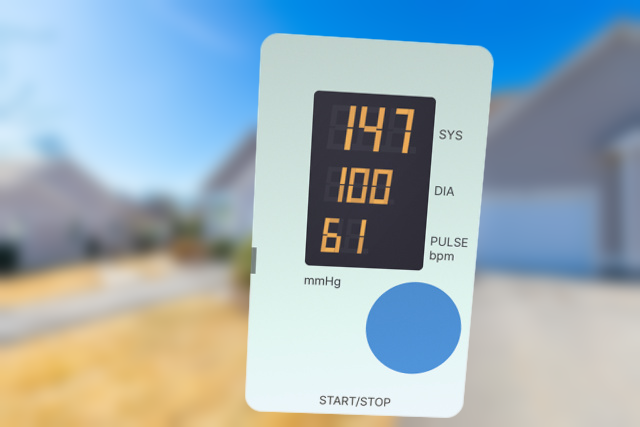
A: 100 (mmHg)
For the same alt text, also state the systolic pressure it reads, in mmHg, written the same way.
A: 147 (mmHg)
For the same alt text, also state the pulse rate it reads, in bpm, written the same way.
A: 61 (bpm)
